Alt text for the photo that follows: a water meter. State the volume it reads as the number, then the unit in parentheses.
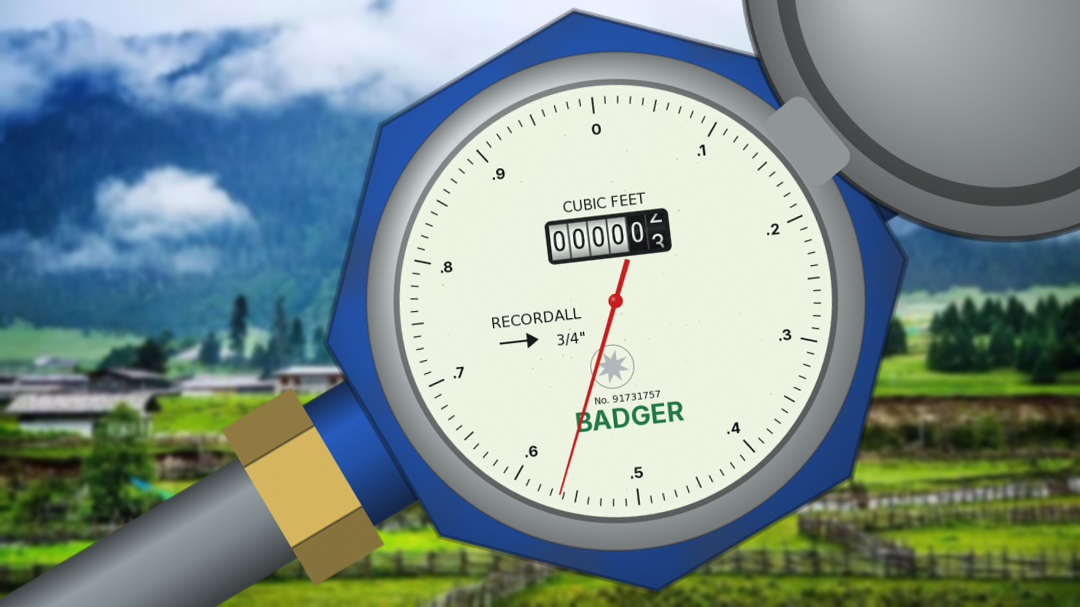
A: 2.56 (ft³)
